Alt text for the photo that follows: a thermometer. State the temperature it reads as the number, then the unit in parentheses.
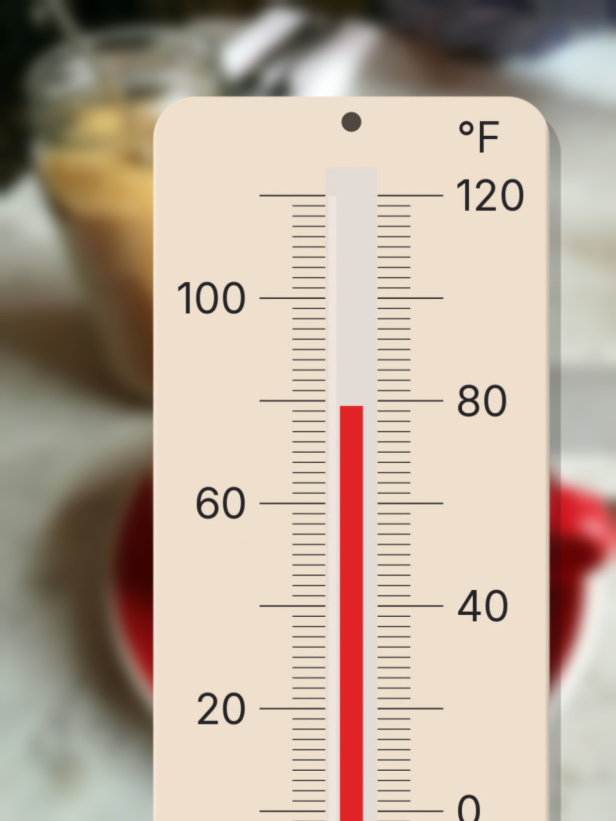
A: 79 (°F)
